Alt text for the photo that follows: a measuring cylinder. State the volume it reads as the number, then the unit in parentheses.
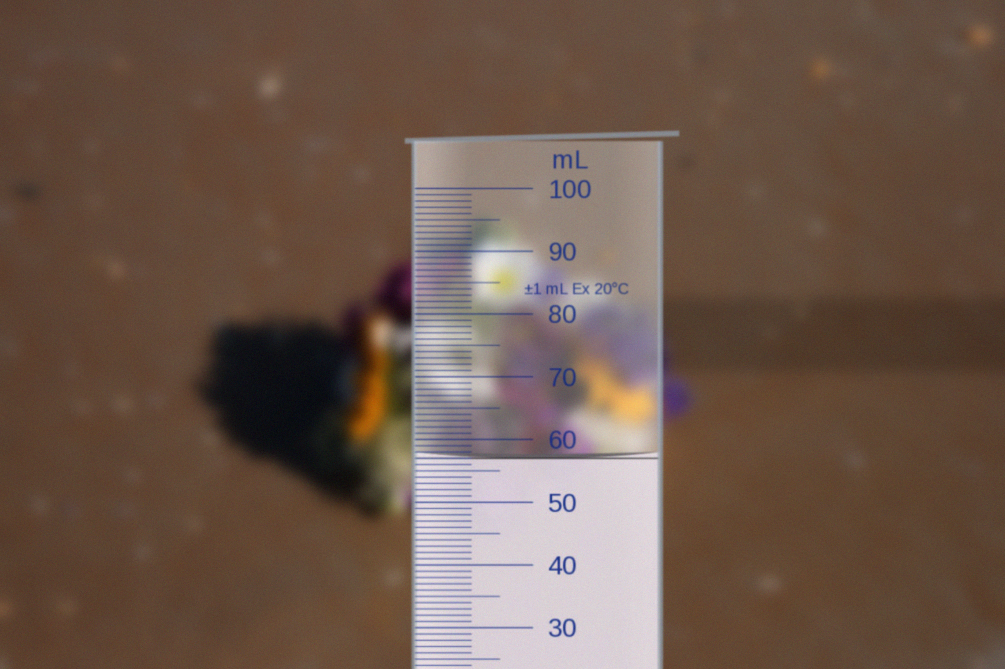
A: 57 (mL)
